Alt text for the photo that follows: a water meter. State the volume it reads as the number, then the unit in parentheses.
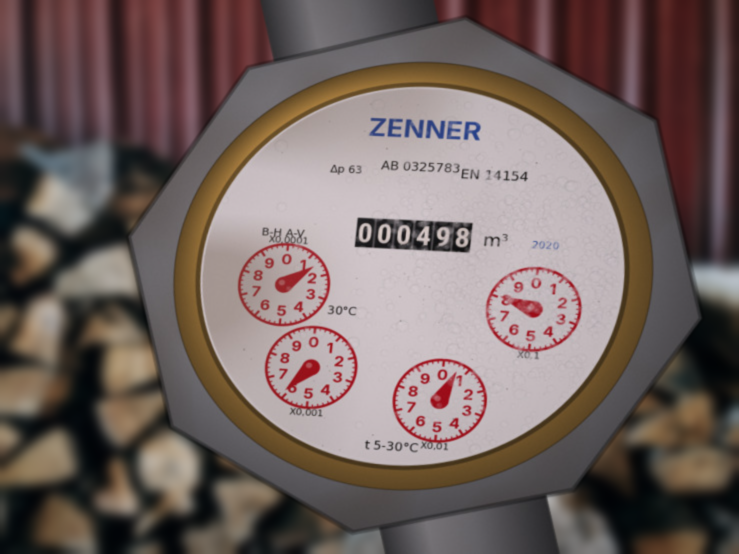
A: 498.8061 (m³)
